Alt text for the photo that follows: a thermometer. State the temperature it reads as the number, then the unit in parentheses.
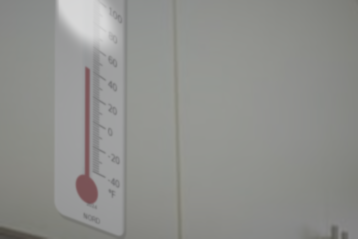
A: 40 (°F)
